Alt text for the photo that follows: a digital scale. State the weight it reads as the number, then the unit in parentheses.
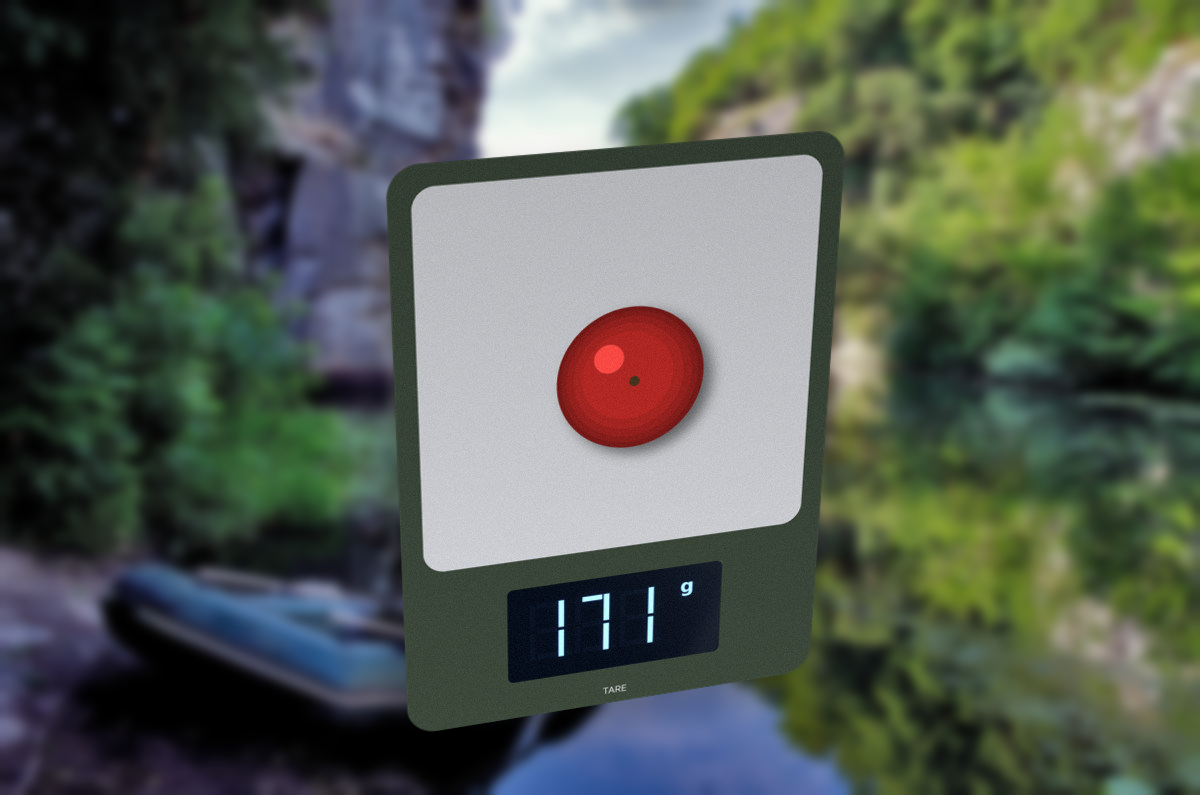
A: 171 (g)
